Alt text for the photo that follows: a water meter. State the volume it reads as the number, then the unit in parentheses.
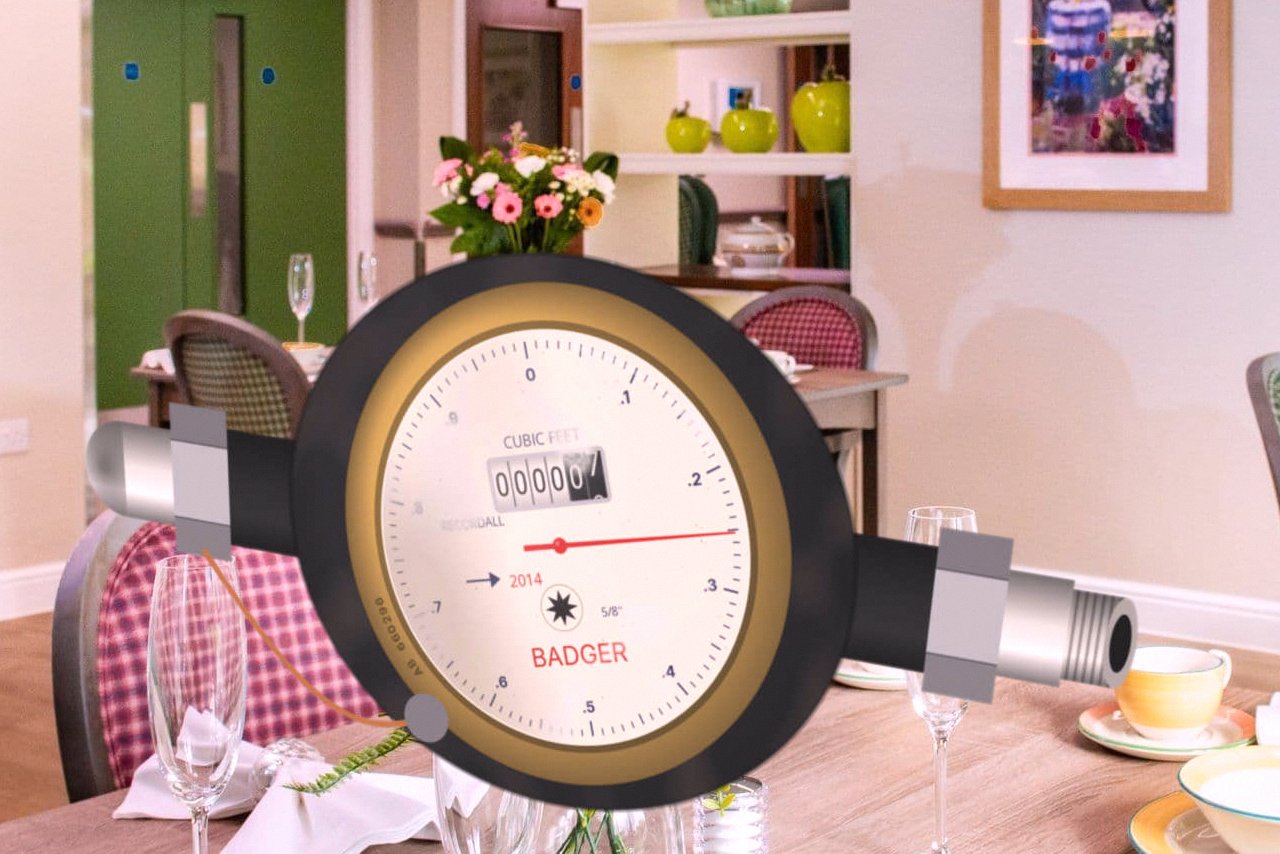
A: 7.25 (ft³)
